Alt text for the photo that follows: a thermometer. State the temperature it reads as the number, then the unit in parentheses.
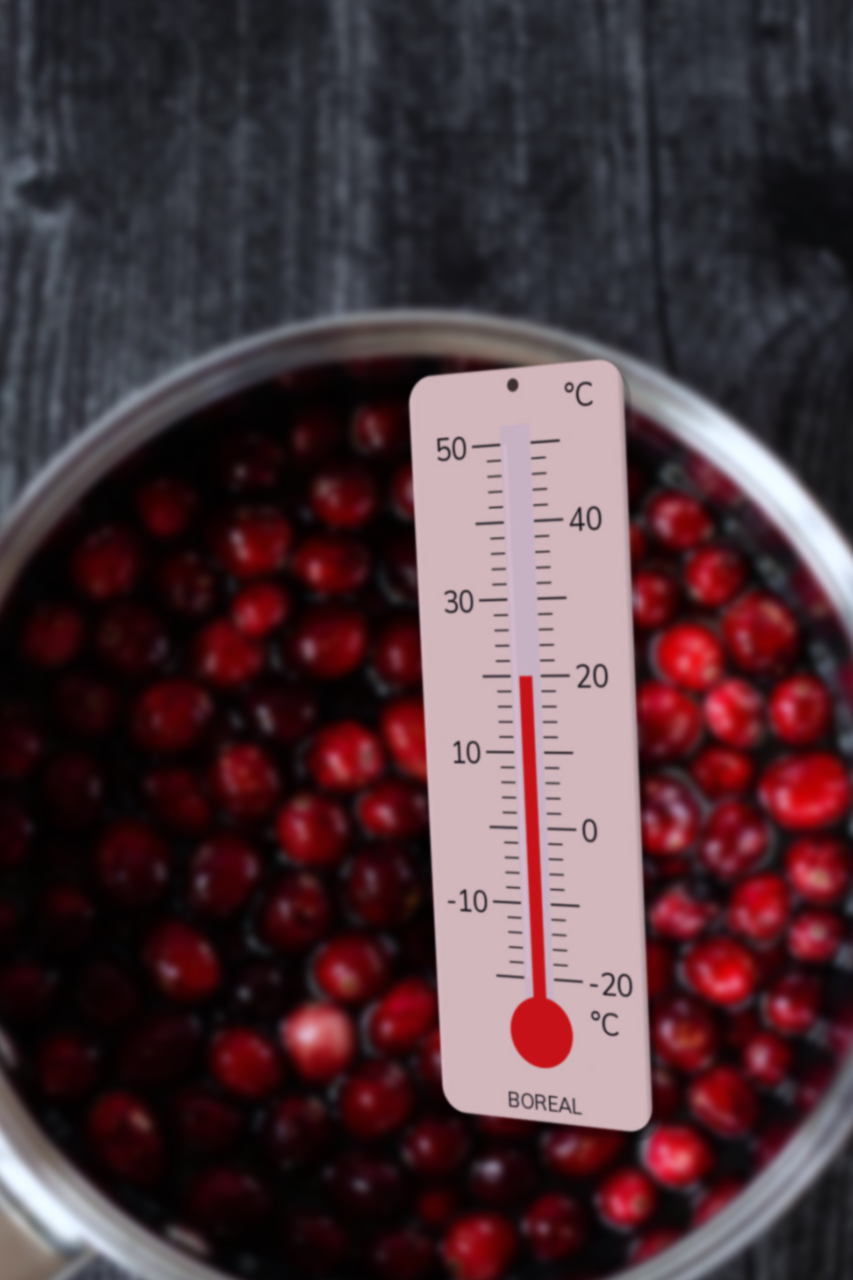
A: 20 (°C)
